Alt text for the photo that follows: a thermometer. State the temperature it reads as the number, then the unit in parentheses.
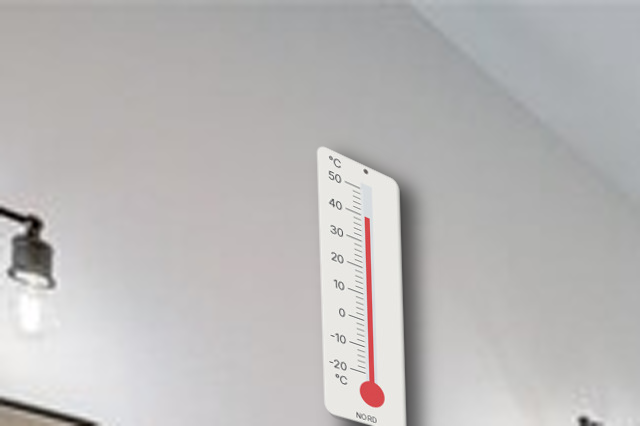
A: 40 (°C)
